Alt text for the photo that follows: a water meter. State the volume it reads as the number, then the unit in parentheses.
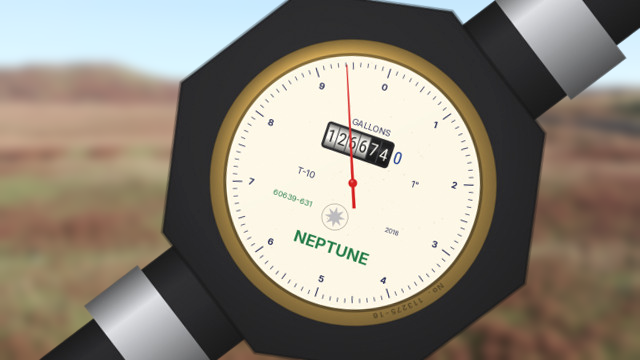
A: 1266739.4 (gal)
